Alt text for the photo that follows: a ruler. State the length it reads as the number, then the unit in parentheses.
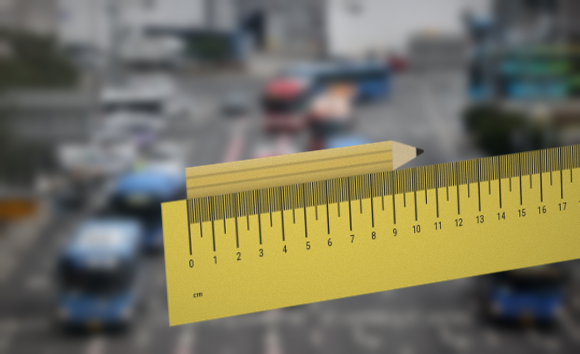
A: 10.5 (cm)
